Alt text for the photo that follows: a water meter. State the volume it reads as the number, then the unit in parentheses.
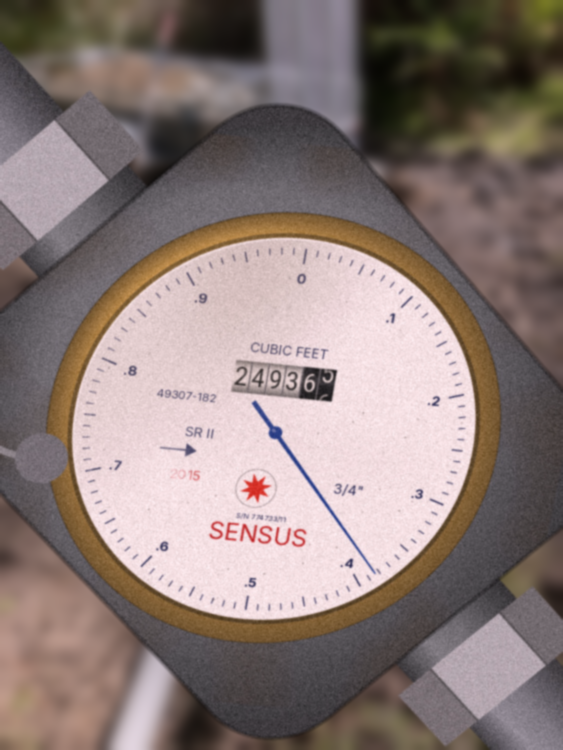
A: 249365.38 (ft³)
